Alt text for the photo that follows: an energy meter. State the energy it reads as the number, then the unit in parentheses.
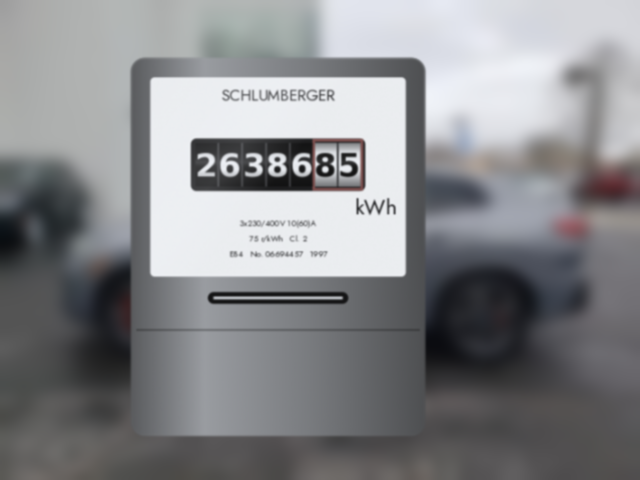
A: 26386.85 (kWh)
